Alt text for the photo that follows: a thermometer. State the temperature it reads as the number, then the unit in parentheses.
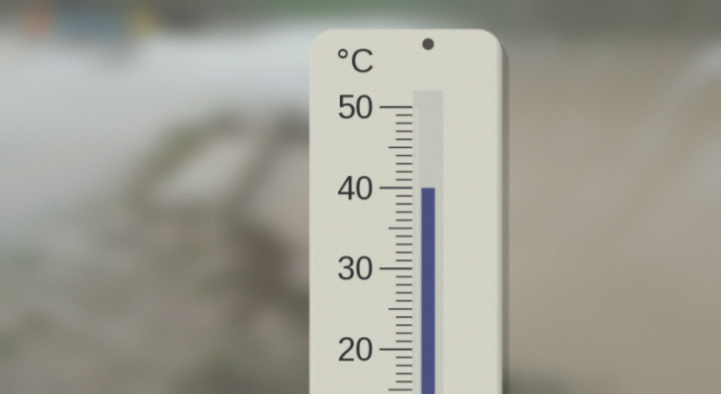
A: 40 (°C)
